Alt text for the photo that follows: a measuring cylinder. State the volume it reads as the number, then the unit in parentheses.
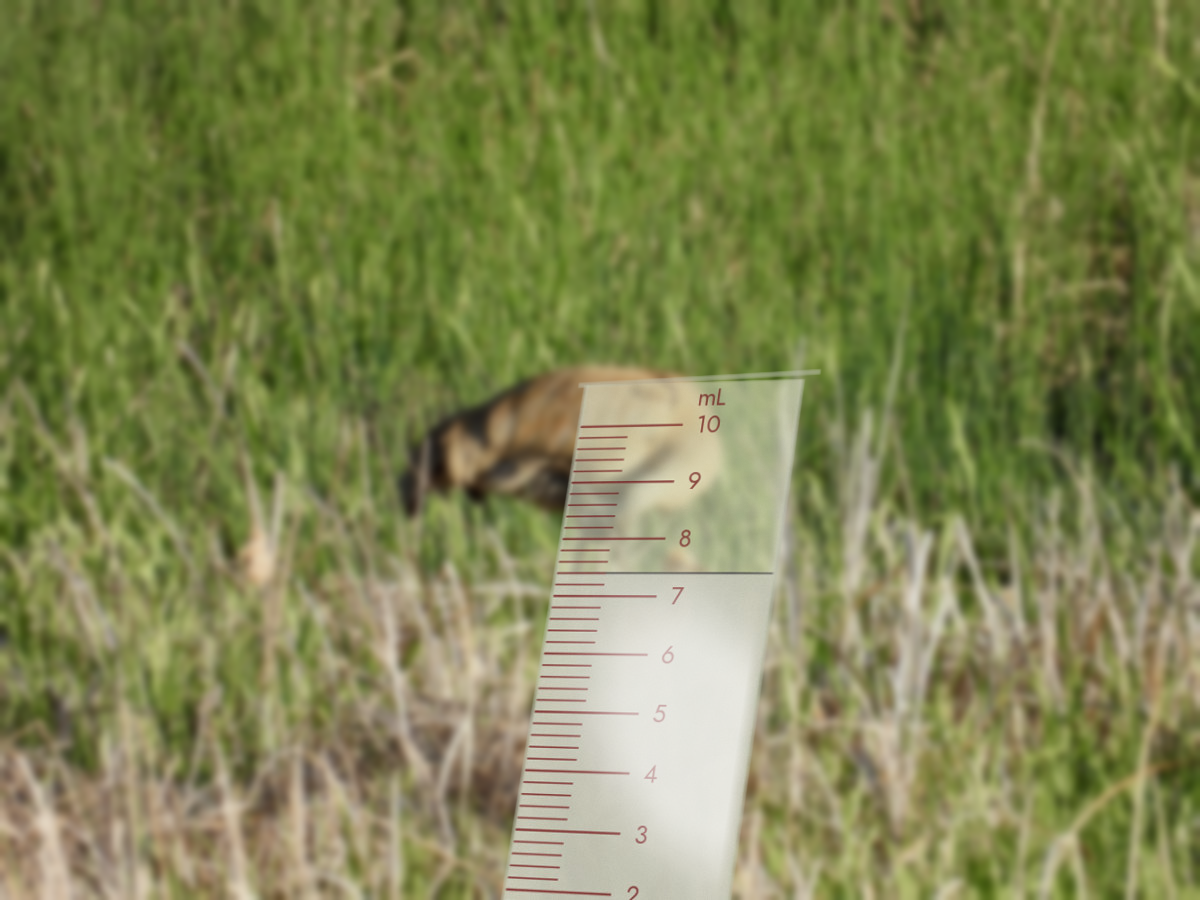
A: 7.4 (mL)
